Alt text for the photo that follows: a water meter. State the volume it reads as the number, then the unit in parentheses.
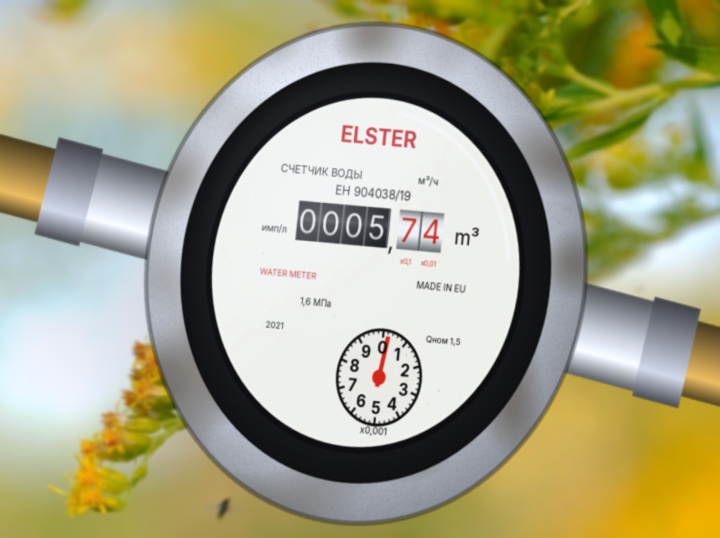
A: 5.740 (m³)
